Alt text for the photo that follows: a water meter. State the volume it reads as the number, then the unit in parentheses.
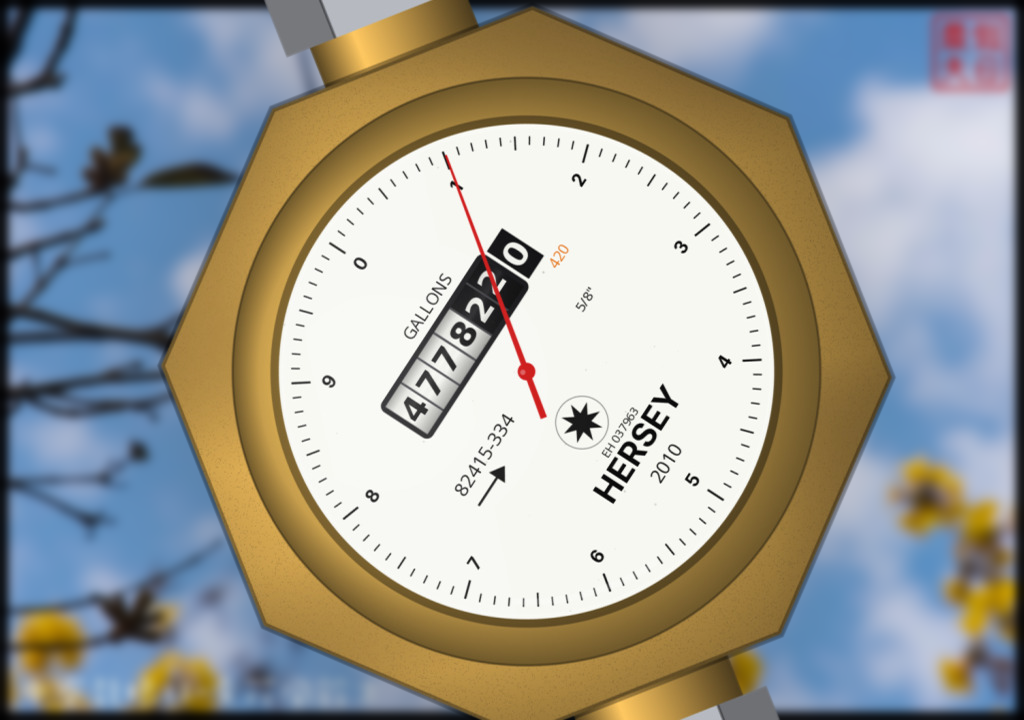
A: 4778221.0 (gal)
